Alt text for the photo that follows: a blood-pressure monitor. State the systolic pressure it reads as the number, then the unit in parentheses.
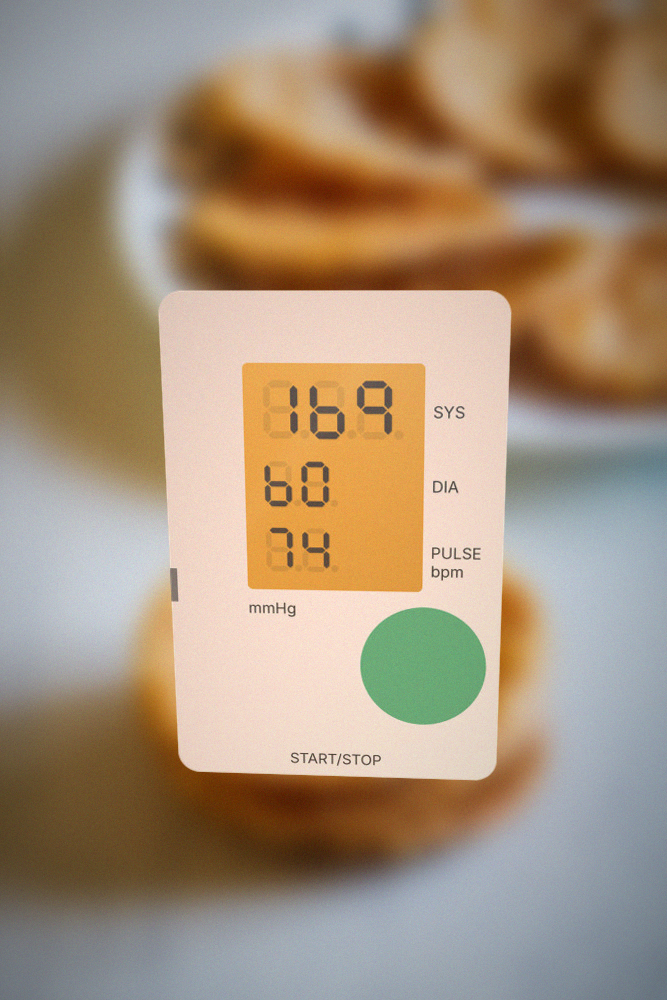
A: 169 (mmHg)
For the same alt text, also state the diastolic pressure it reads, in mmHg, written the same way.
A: 60 (mmHg)
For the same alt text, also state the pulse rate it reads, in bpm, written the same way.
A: 74 (bpm)
